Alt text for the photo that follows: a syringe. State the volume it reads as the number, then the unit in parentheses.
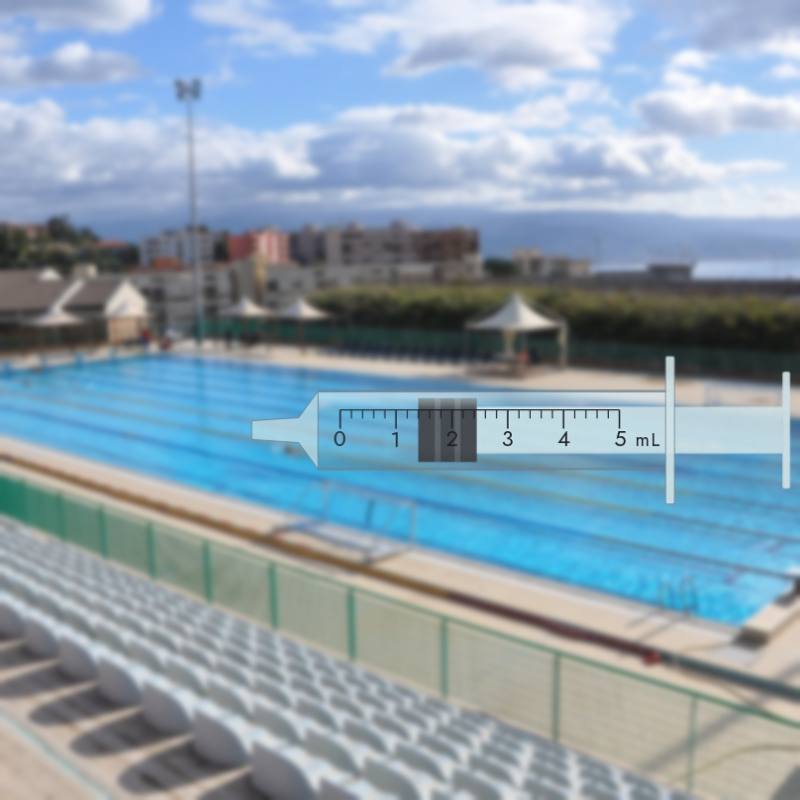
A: 1.4 (mL)
